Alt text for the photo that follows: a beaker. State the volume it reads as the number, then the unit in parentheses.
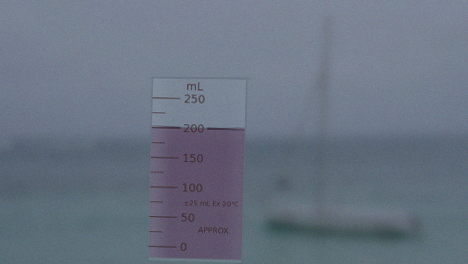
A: 200 (mL)
